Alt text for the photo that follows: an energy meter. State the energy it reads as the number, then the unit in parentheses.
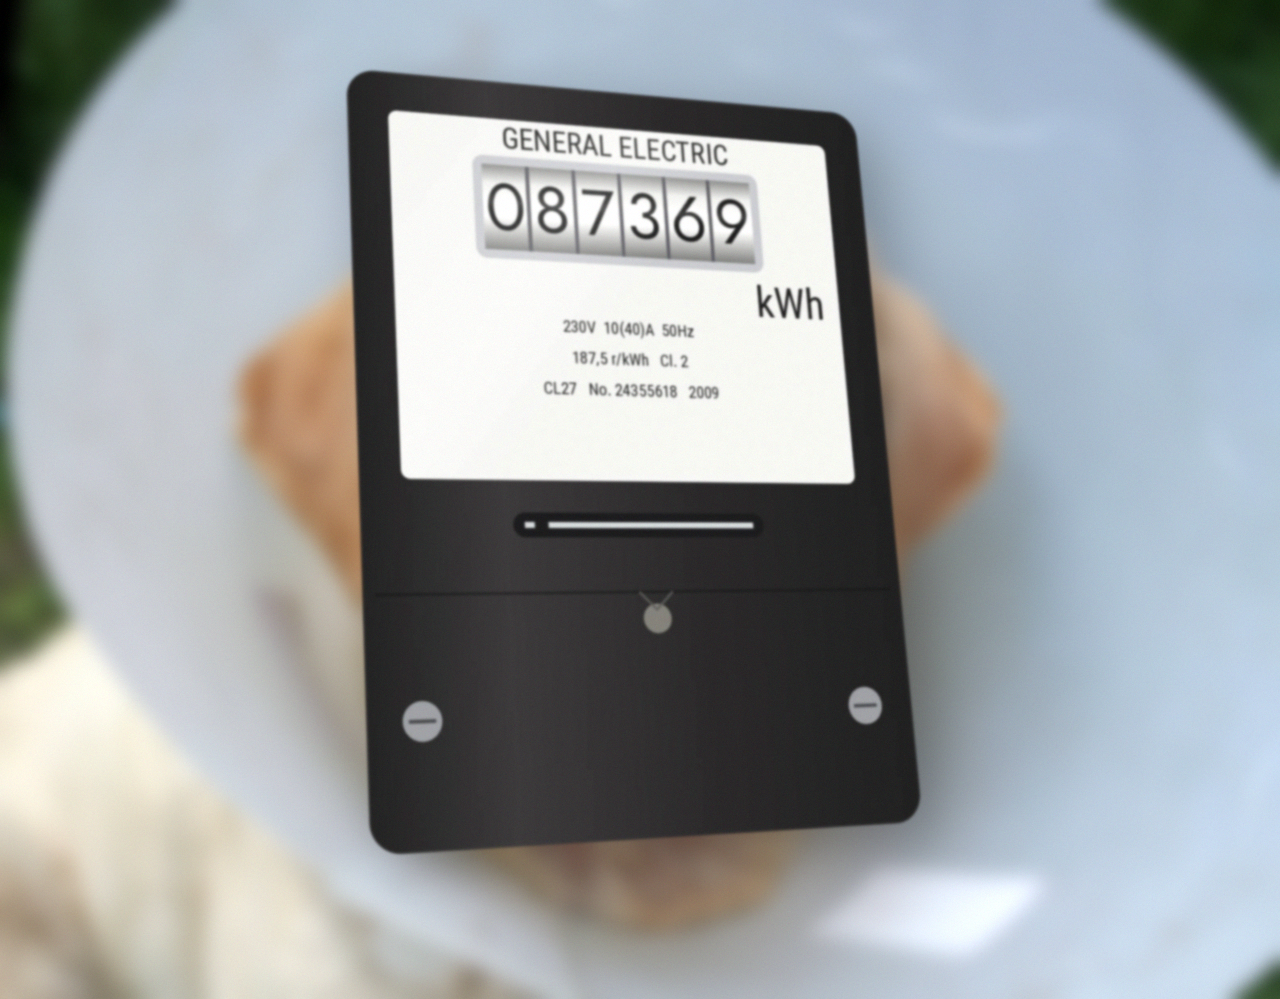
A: 87369 (kWh)
